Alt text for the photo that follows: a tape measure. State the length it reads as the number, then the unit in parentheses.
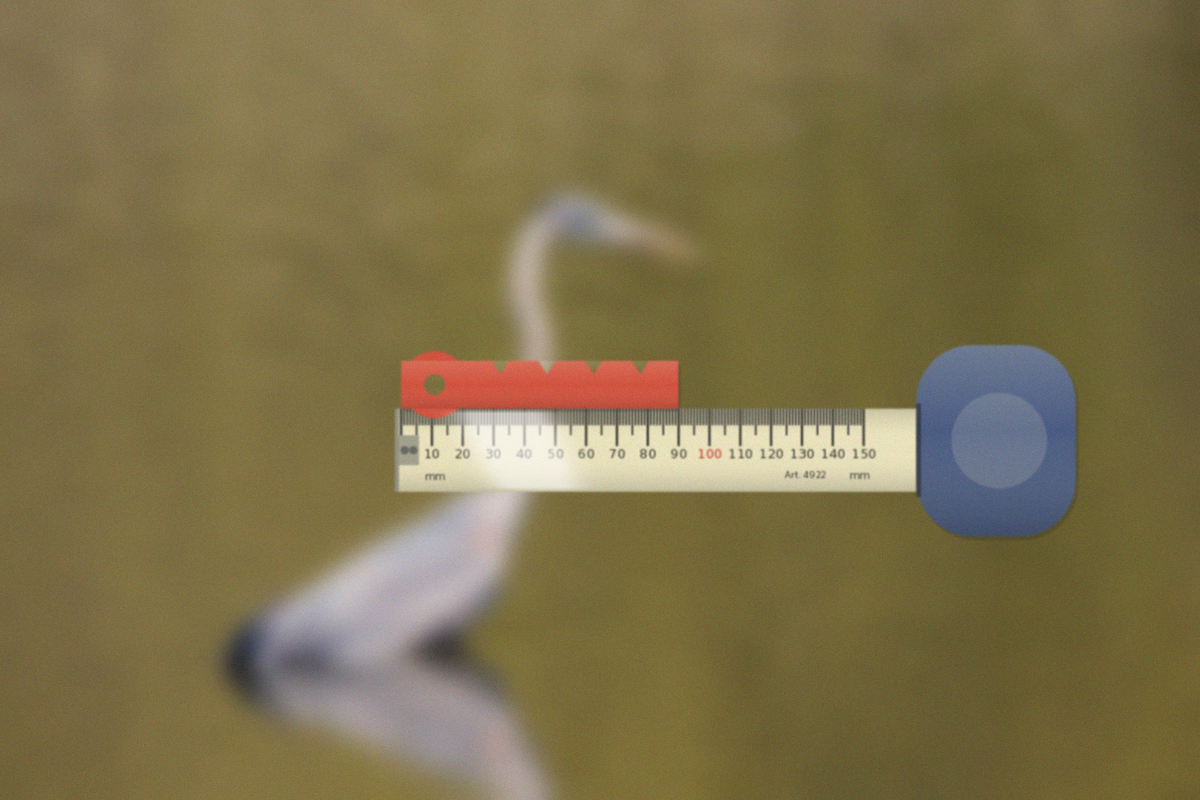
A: 90 (mm)
